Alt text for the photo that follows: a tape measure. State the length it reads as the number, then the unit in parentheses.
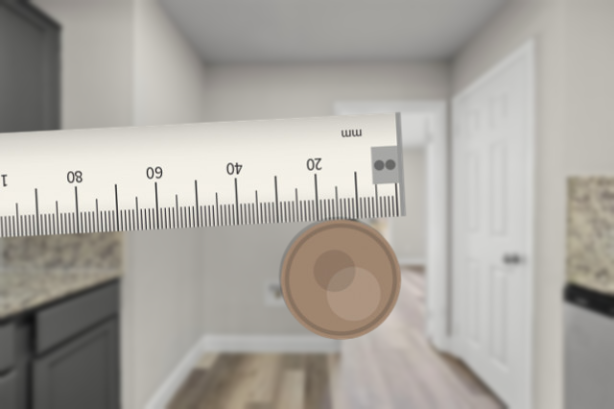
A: 30 (mm)
